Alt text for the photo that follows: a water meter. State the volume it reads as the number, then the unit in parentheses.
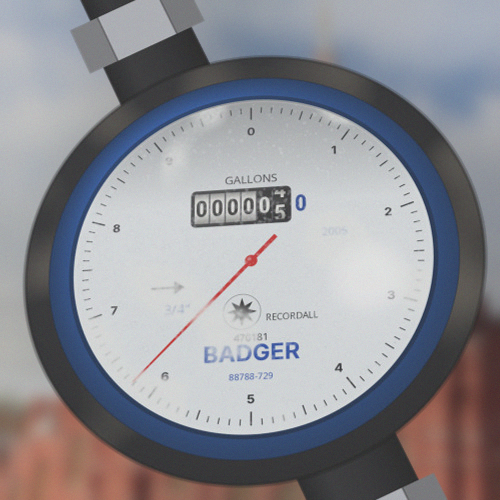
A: 46.2 (gal)
